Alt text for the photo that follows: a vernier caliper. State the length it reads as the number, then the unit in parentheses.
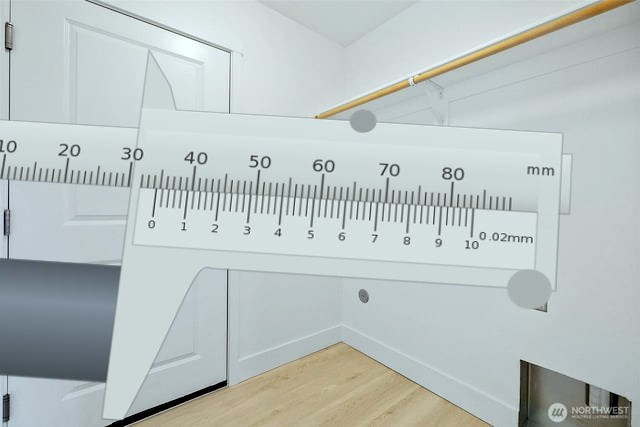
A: 34.4 (mm)
